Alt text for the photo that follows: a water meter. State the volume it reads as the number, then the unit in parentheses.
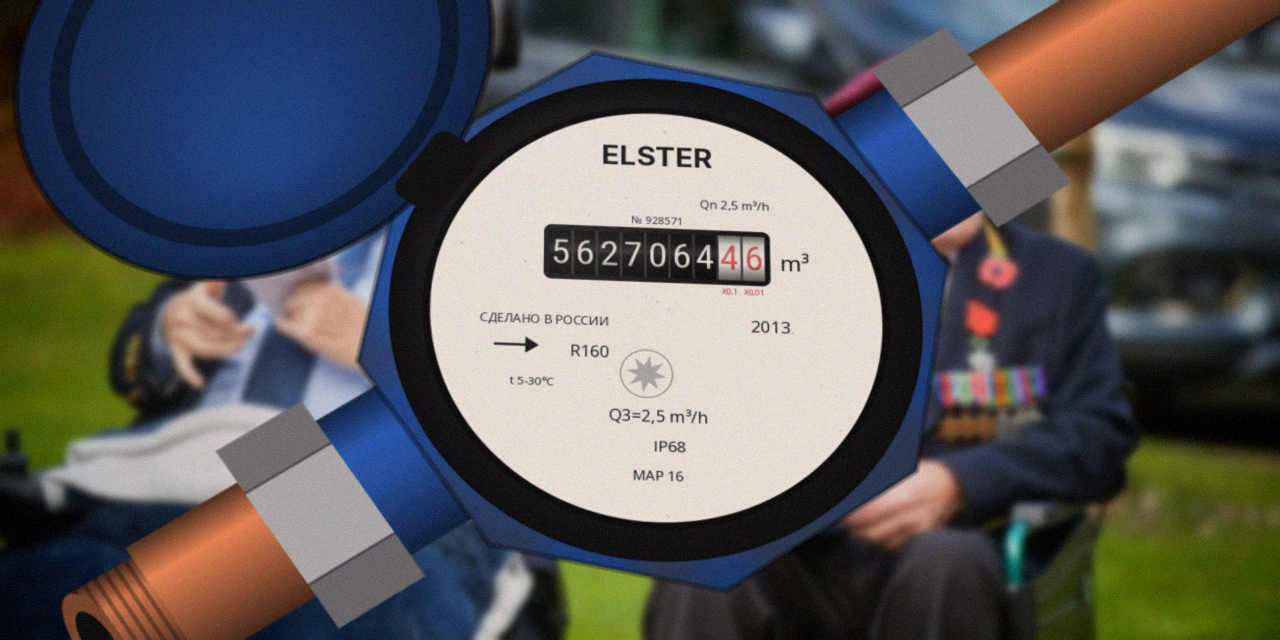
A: 5627064.46 (m³)
